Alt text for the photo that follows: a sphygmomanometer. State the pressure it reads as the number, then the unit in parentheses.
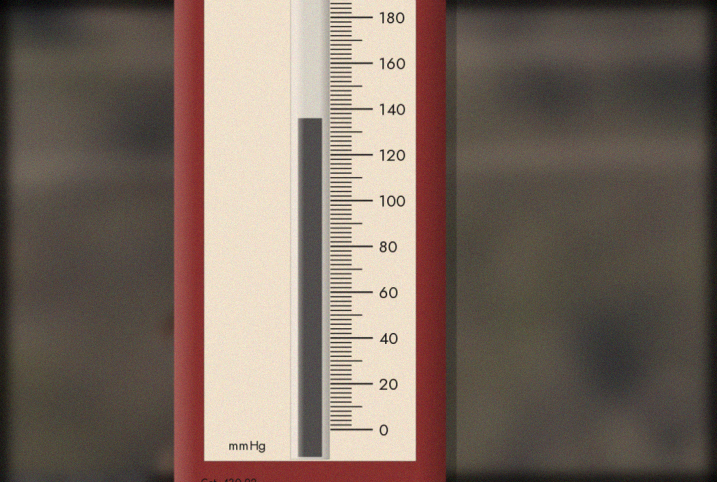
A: 136 (mmHg)
